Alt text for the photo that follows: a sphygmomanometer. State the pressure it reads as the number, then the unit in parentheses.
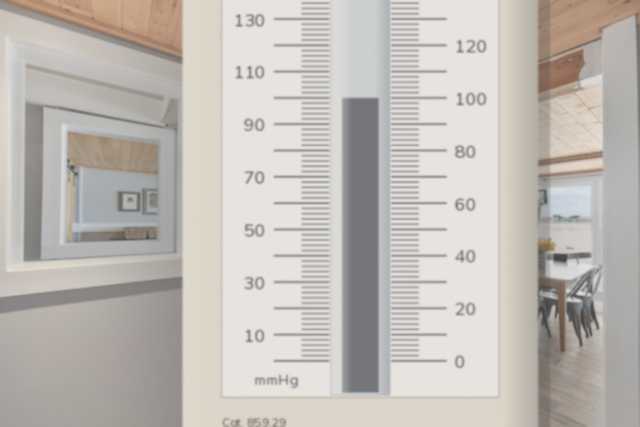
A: 100 (mmHg)
